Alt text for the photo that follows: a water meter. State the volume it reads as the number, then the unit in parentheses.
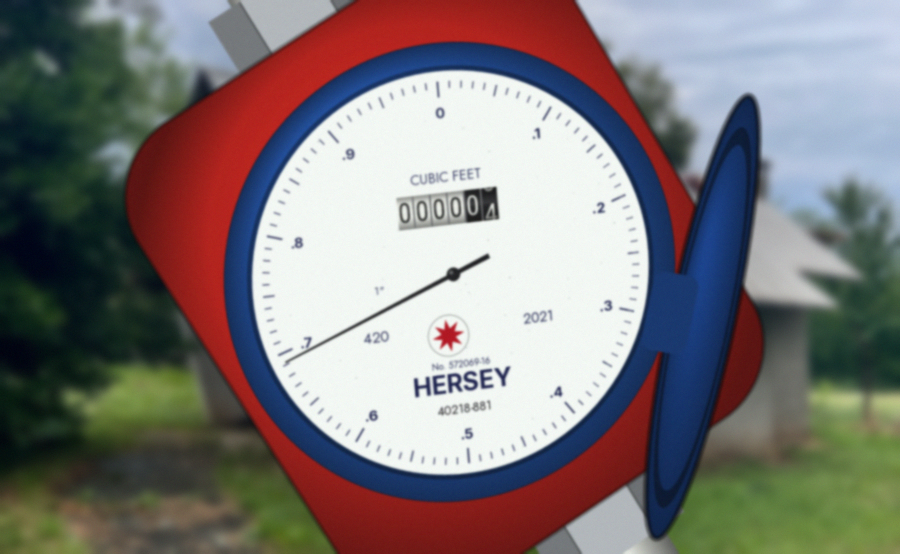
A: 3.69 (ft³)
